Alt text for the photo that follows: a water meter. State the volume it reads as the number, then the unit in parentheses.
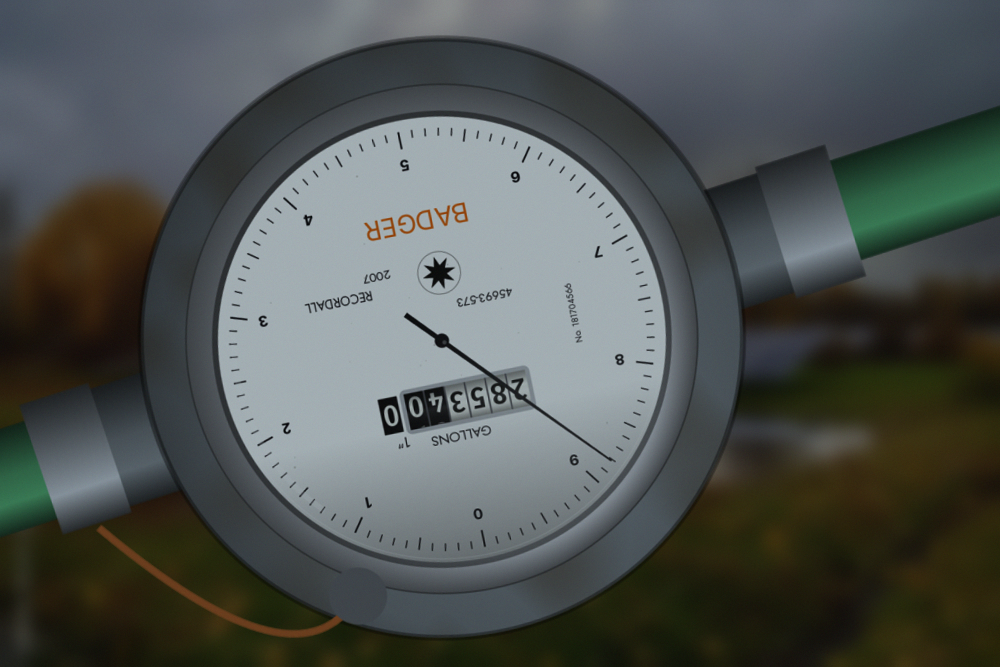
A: 2853398.8 (gal)
